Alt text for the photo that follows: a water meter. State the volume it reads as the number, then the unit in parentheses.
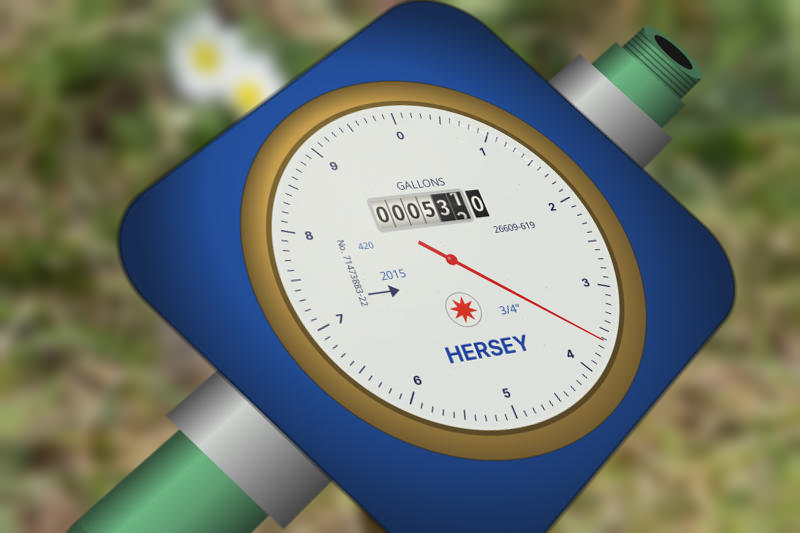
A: 5313.6 (gal)
